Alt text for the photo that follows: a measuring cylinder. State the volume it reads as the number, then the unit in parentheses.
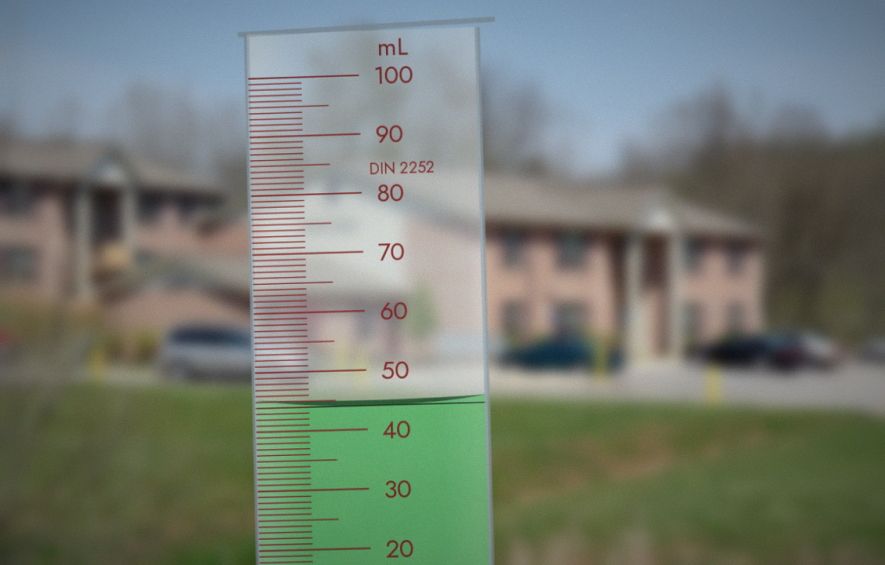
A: 44 (mL)
